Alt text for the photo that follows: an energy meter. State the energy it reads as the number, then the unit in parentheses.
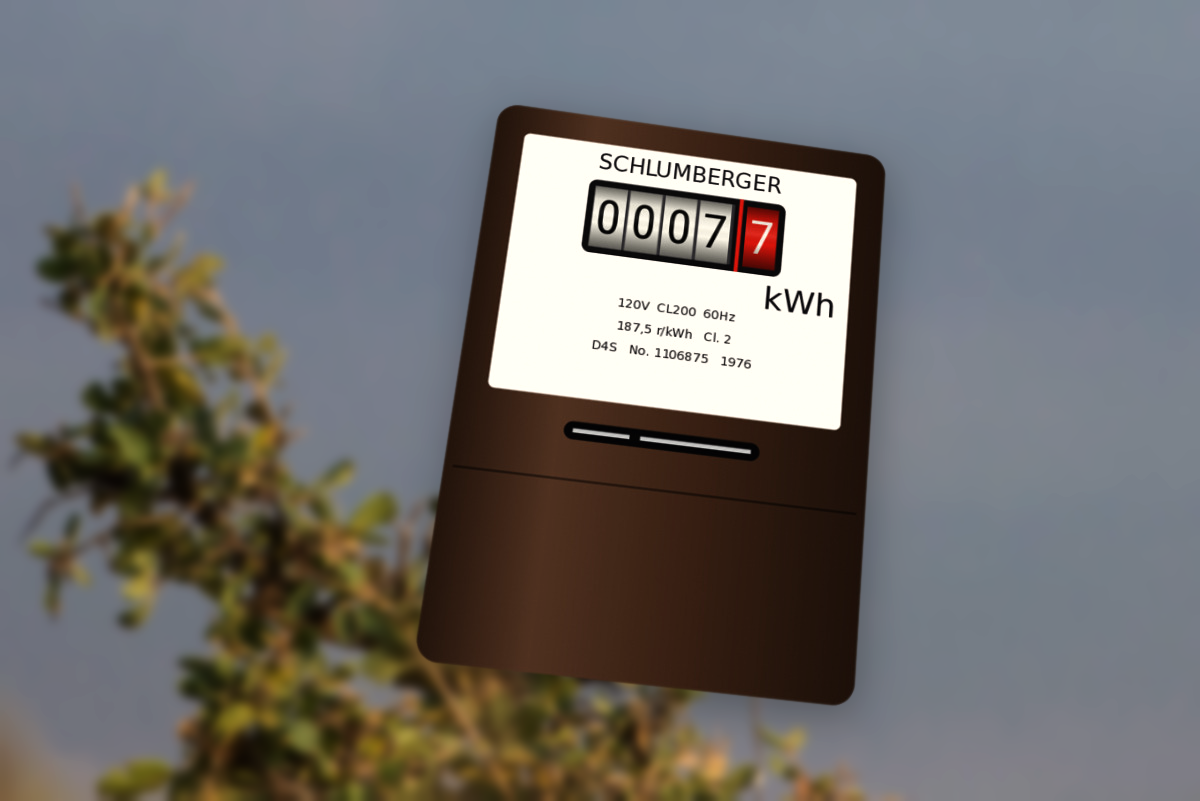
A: 7.7 (kWh)
